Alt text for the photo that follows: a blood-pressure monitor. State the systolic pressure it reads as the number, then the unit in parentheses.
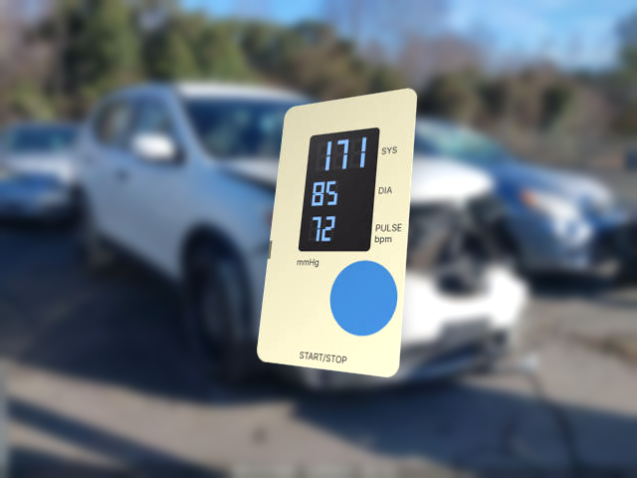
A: 171 (mmHg)
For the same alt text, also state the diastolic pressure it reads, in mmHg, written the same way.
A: 85 (mmHg)
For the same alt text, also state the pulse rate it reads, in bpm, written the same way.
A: 72 (bpm)
